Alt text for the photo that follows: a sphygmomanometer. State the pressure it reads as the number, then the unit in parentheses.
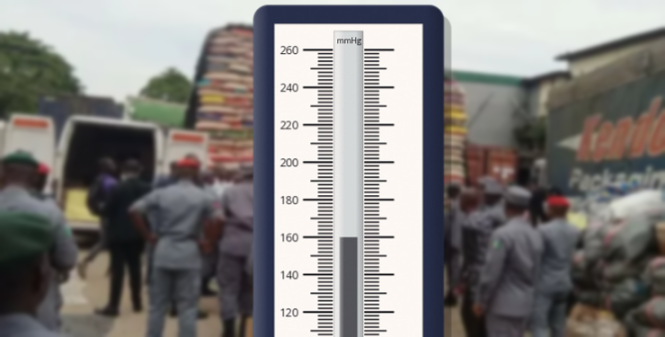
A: 160 (mmHg)
